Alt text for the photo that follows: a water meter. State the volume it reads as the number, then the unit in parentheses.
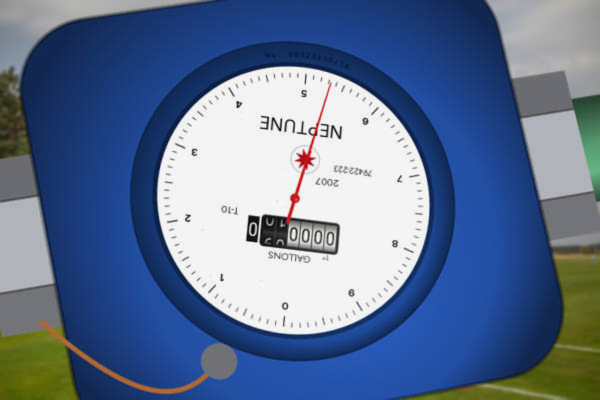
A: 95.3 (gal)
